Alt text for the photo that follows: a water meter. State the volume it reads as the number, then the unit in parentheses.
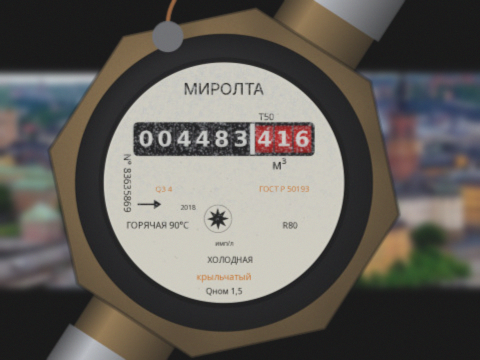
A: 4483.416 (m³)
